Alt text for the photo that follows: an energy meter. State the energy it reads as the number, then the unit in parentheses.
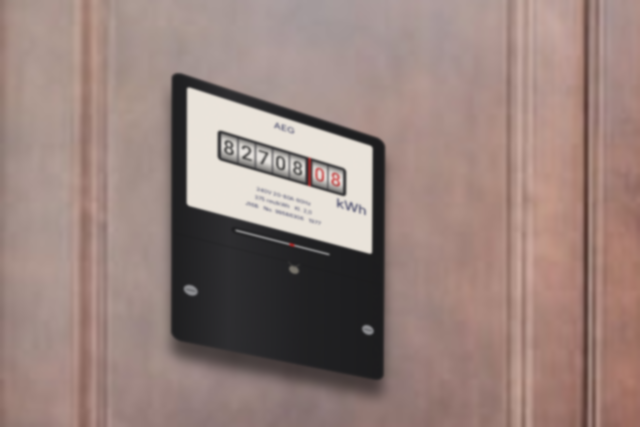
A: 82708.08 (kWh)
